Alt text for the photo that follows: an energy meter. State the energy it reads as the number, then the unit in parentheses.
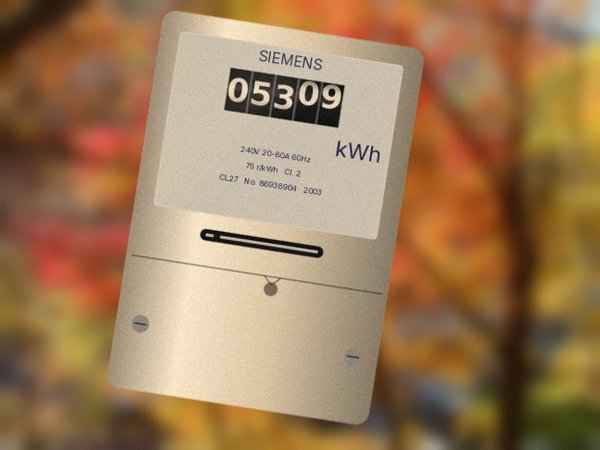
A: 5309 (kWh)
